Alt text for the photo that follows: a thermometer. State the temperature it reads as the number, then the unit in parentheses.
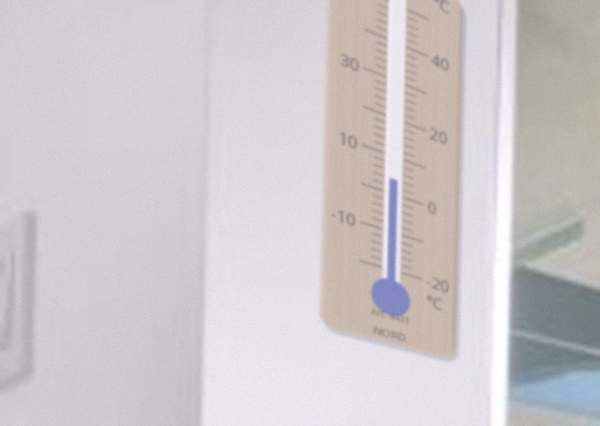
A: 4 (°C)
